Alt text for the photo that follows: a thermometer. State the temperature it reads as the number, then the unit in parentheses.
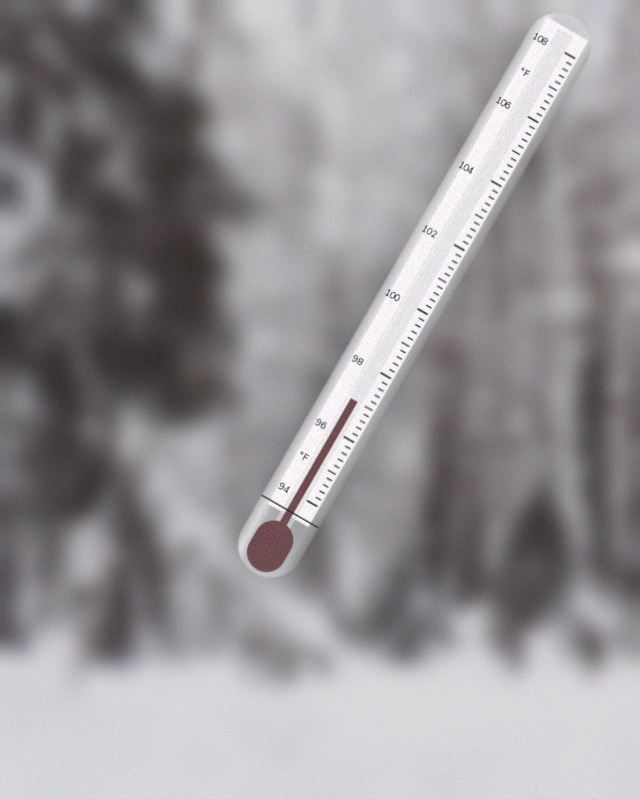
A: 97 (°F)
